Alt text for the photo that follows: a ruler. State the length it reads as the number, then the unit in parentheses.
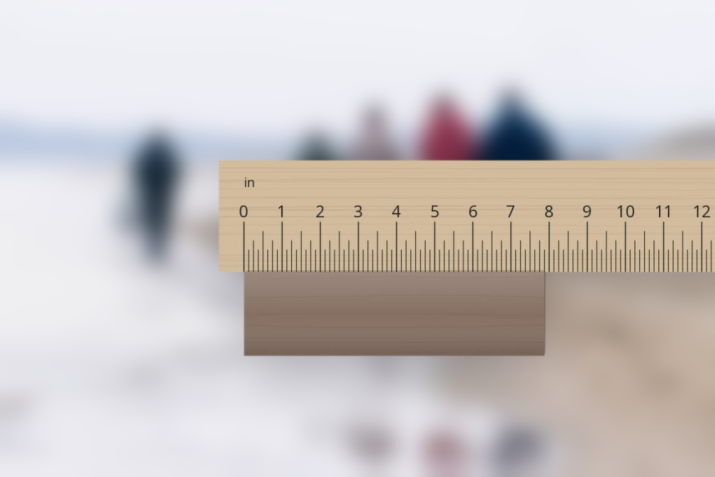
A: 7.875 (in)
